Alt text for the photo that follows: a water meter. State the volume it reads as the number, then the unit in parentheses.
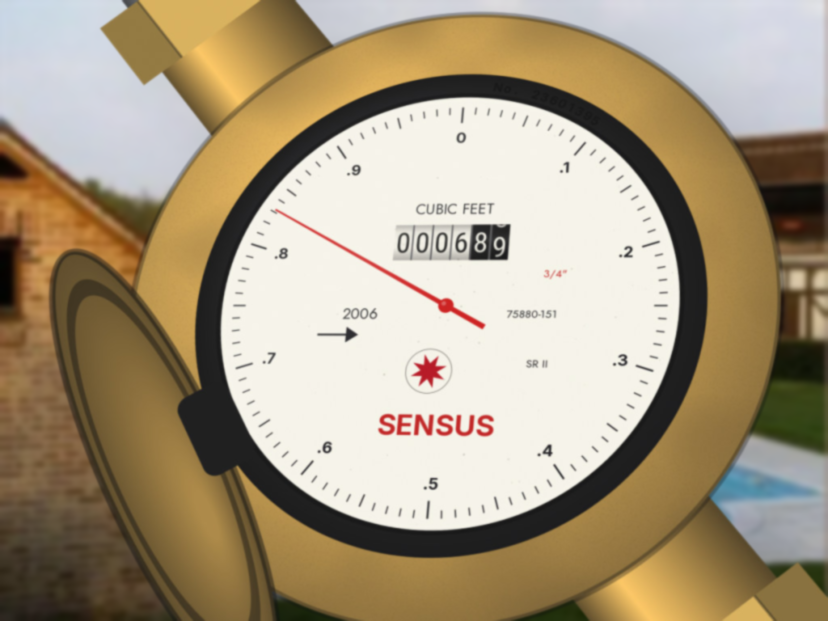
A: 688.83 (ft³)
